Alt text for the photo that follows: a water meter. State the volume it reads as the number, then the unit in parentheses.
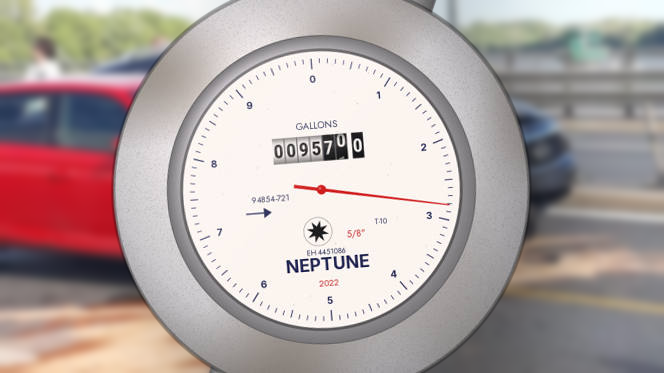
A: 95702.8 (gal)
